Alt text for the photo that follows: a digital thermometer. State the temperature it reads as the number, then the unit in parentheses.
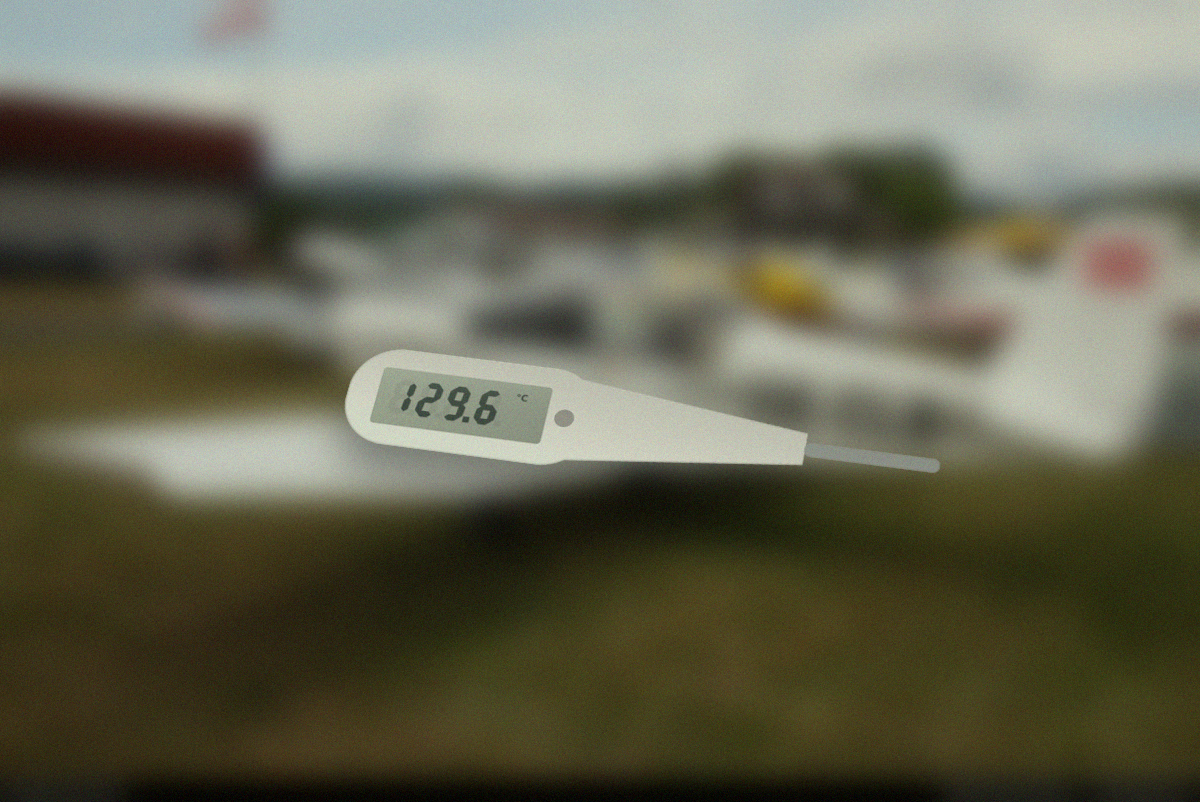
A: 129.6 (°C)
